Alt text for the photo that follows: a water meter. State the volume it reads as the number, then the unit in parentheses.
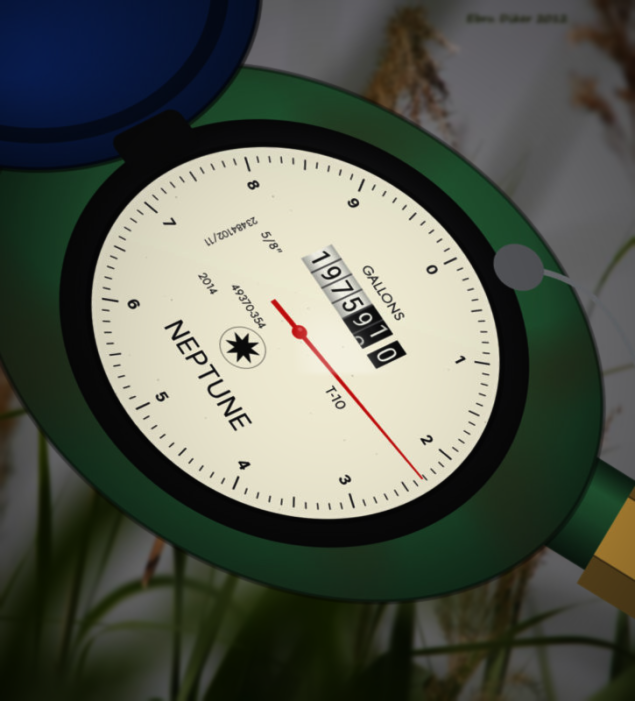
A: 1975912.3 (gal)
